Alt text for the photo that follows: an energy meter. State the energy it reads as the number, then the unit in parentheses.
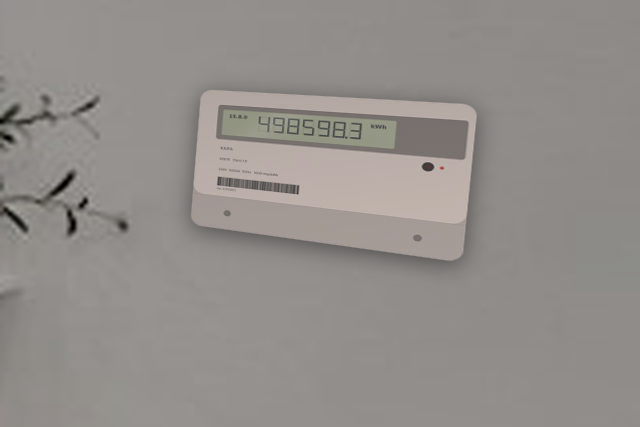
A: 498598.3 (kWh)
